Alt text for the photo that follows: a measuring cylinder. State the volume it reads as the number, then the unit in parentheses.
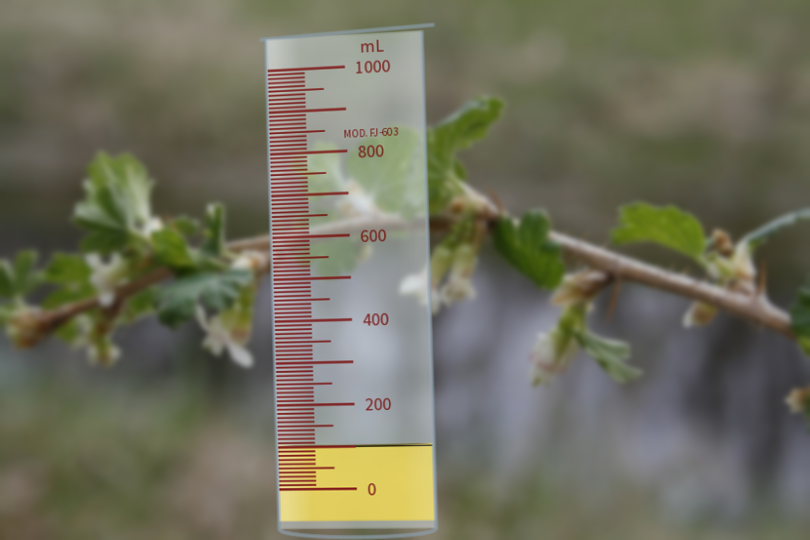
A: 100 (mL)
